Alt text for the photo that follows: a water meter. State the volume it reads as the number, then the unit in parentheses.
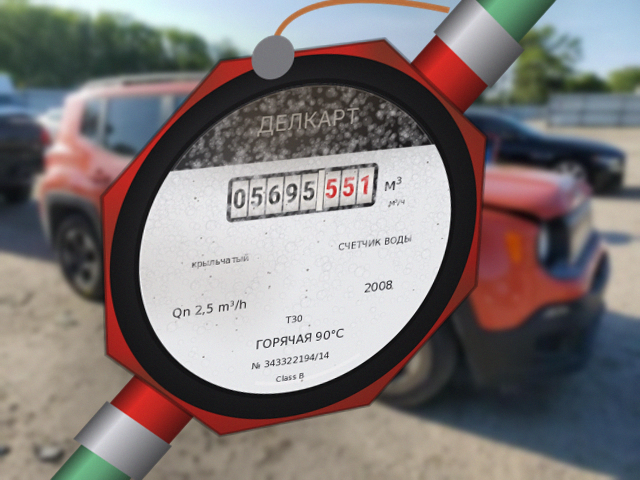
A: 5695.551 (m³)
